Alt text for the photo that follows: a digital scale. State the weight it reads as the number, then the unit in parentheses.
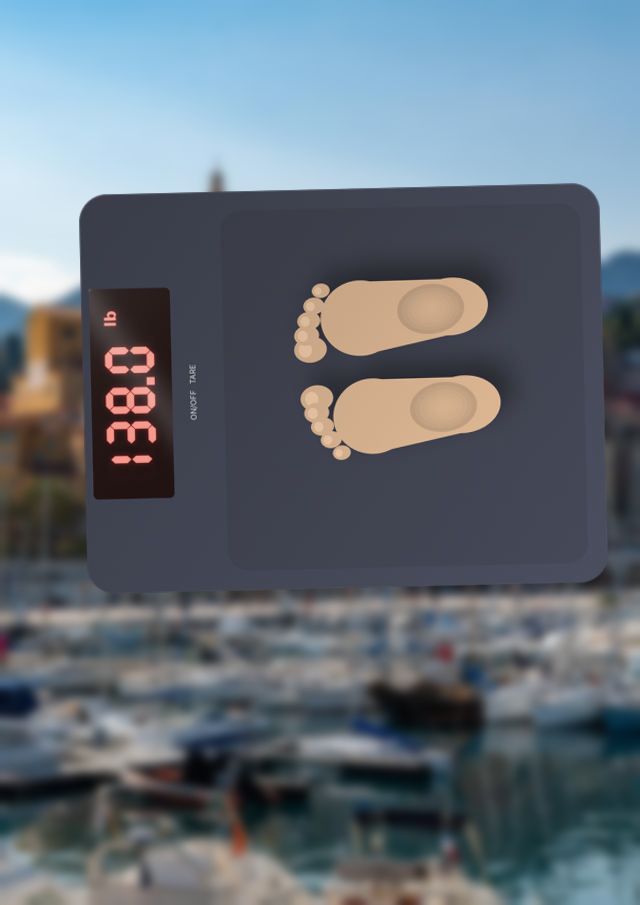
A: 138.0 (lb)
